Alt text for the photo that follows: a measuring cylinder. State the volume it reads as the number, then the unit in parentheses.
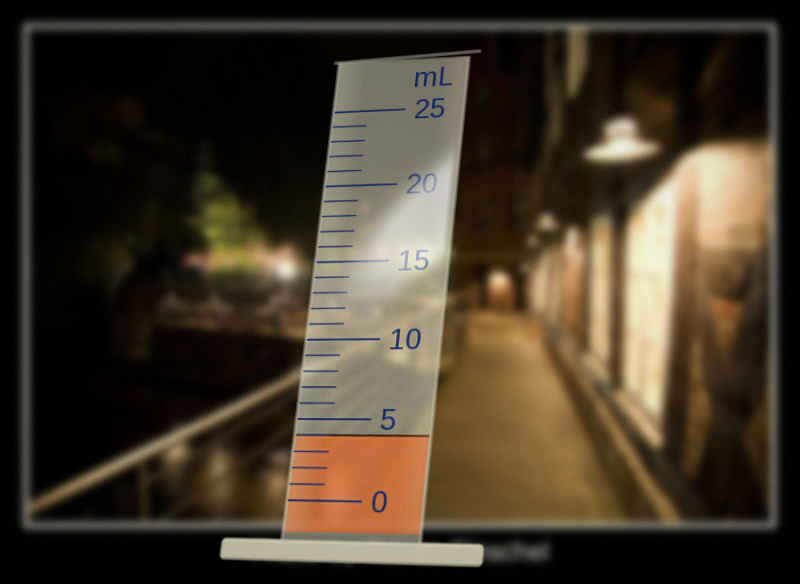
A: 4 (mL)
